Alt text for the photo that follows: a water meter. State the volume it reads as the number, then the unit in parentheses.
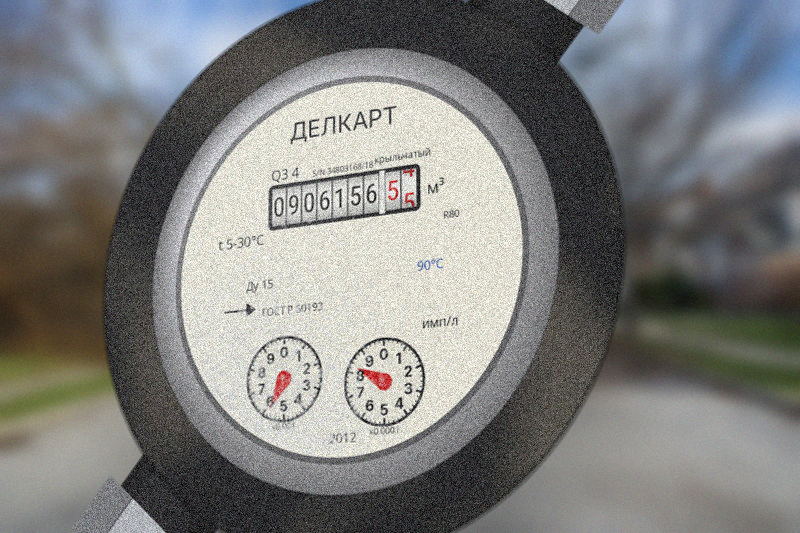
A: 906156.5458 (m³)
